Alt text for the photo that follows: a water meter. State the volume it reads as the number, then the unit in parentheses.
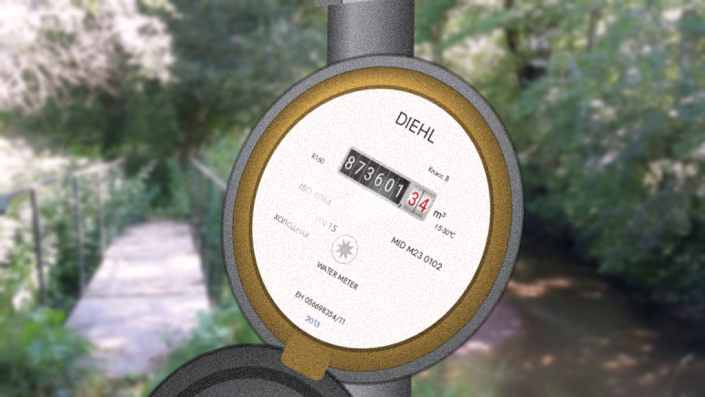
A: 873601.34 (m³)
